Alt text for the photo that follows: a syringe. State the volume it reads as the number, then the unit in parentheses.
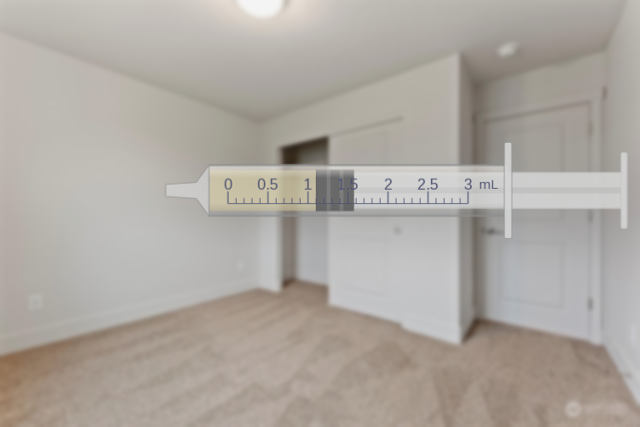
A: 1.1 (mL)
